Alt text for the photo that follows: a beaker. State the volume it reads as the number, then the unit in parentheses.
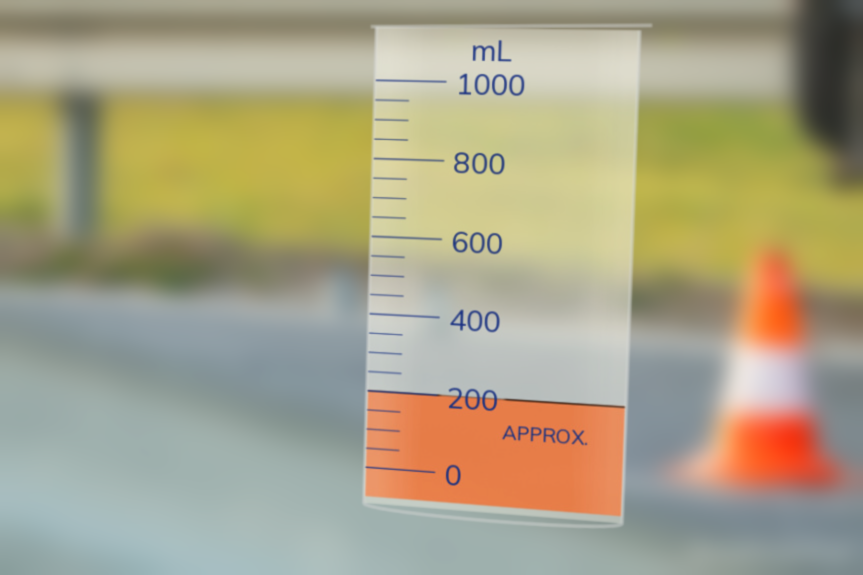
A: 200 (mL)
